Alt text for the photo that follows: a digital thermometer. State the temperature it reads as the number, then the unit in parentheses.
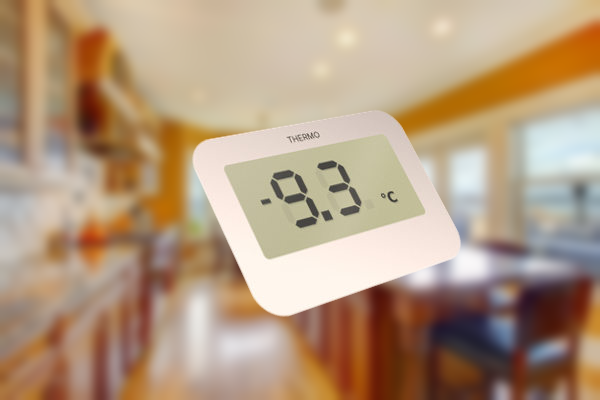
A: -9.3 (°C)
